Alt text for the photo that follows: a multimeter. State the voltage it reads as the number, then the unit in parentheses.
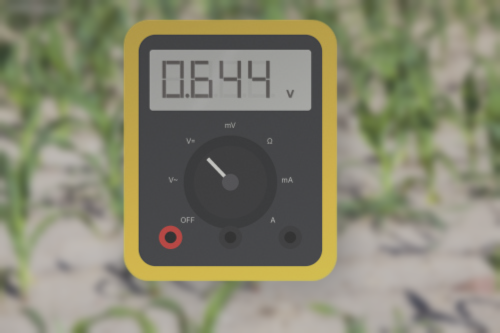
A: 0.644 (V)
